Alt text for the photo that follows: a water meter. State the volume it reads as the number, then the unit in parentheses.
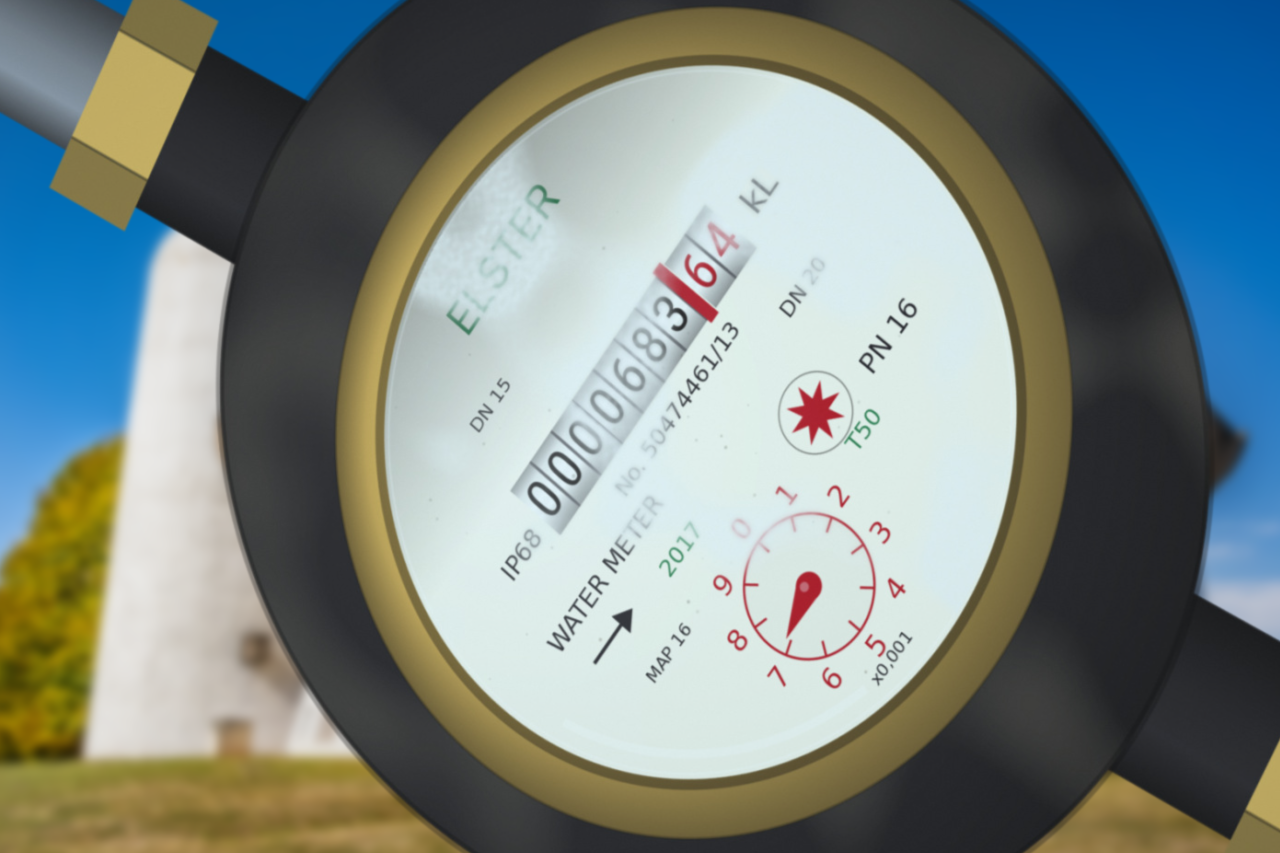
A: 683.647 (kL)
